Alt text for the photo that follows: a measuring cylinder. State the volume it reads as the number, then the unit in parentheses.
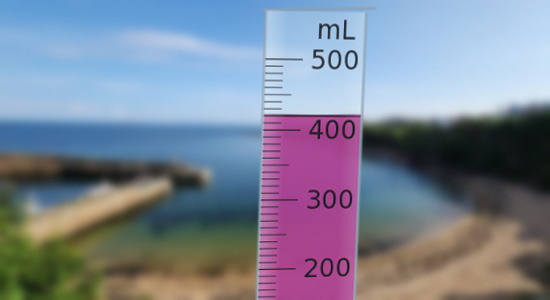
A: 420 (mL)
